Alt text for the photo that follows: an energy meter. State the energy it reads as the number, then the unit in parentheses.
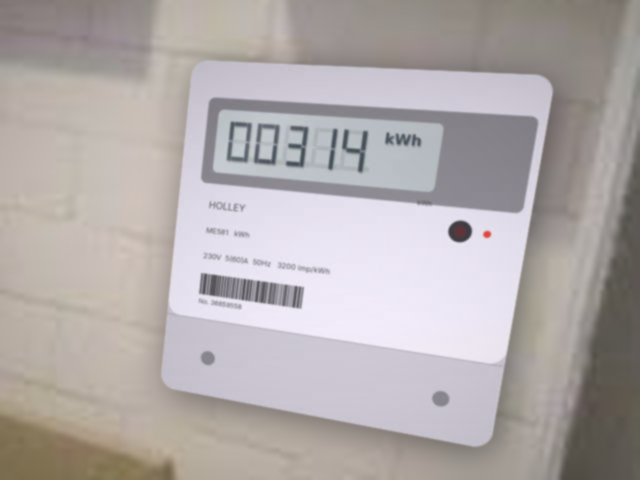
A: 314 (kWh)
